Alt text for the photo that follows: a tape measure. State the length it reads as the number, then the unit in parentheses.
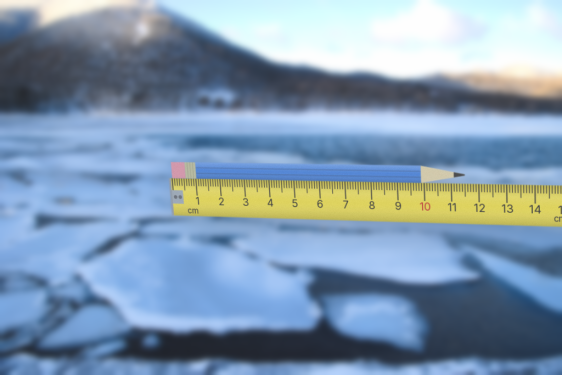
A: 11.5 (cm)
